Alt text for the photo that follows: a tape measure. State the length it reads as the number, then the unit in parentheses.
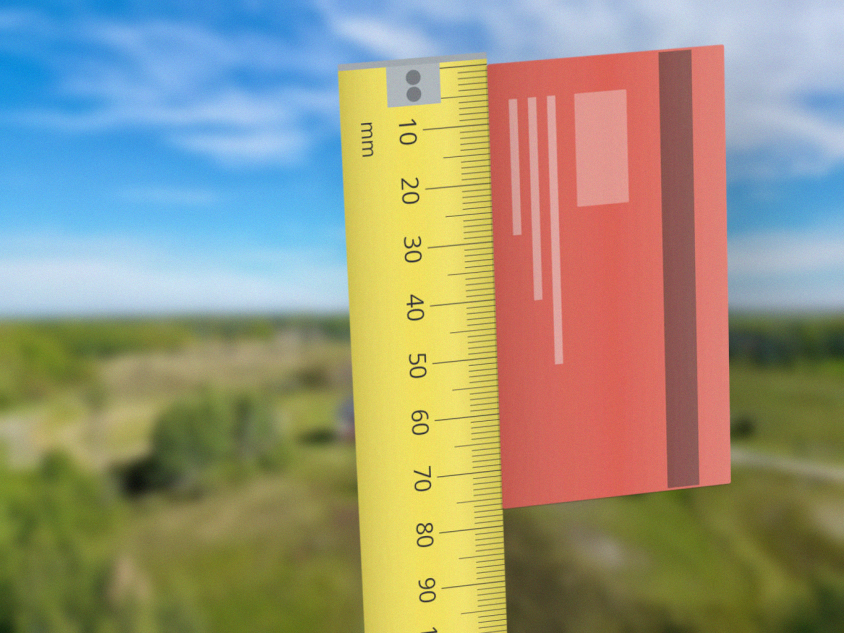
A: 77 (mm)
